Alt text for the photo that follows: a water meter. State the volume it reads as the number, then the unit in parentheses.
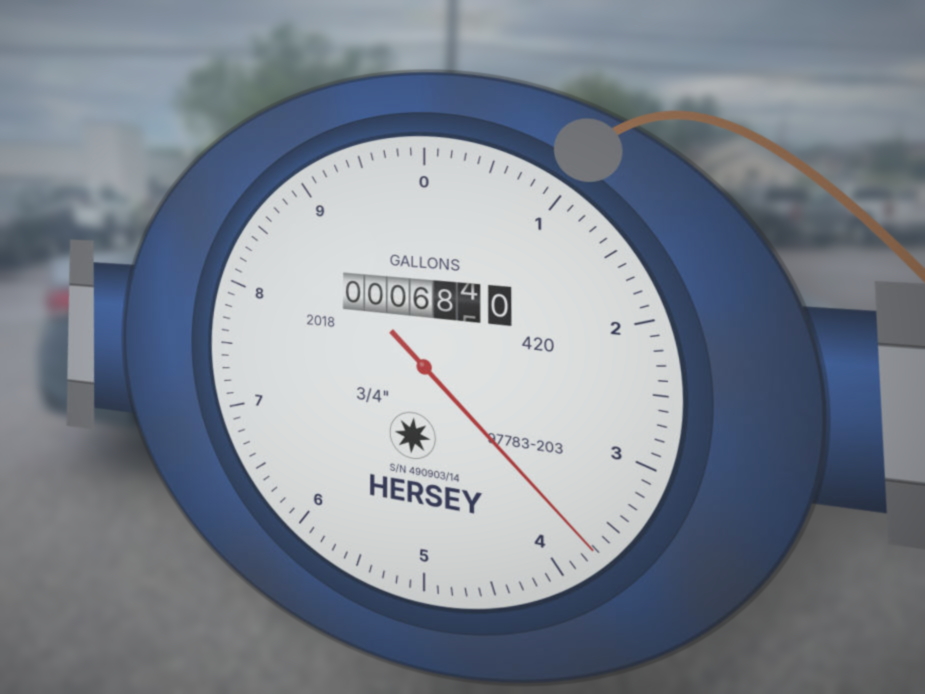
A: 6843.7 (gal)
